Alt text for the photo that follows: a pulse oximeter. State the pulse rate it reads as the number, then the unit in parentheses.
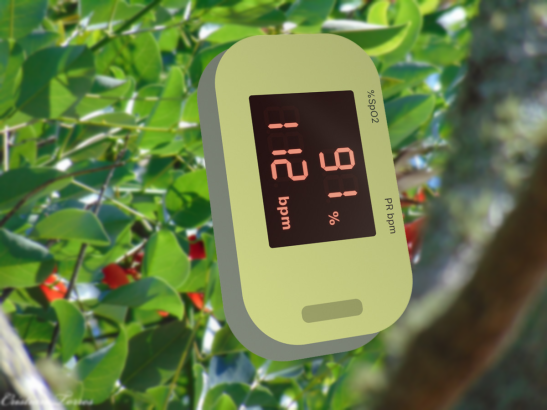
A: 112 (bpm)
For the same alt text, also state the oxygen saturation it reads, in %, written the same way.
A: 91 (%)
